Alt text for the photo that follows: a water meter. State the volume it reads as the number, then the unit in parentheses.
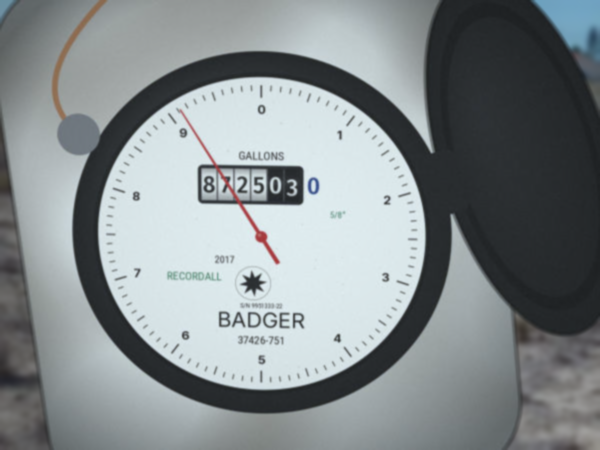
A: 8725029.1 (gal)
